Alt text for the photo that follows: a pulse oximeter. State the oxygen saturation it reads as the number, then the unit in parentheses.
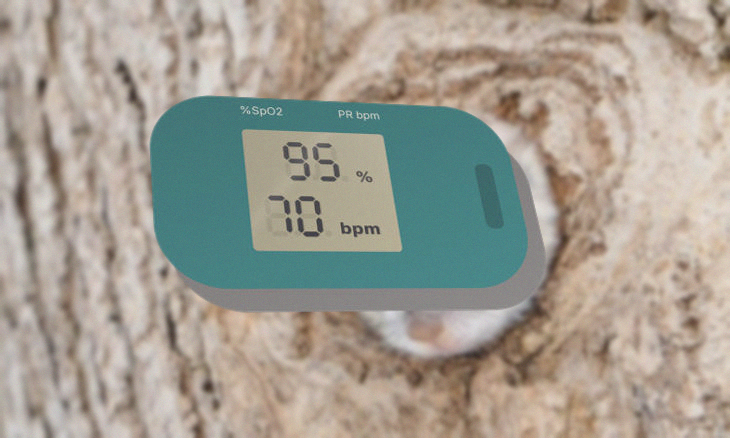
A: 95 (%)
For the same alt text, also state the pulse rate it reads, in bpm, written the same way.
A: 70 (bpm)
